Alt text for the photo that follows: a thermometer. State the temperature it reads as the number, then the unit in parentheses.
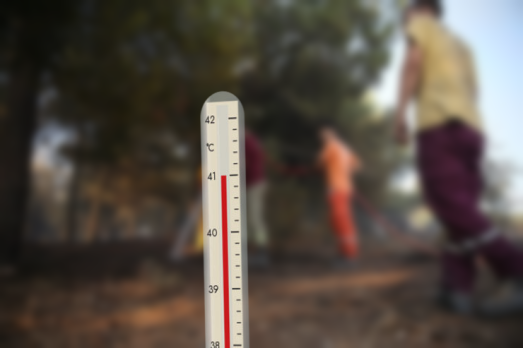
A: 41 (°C)
